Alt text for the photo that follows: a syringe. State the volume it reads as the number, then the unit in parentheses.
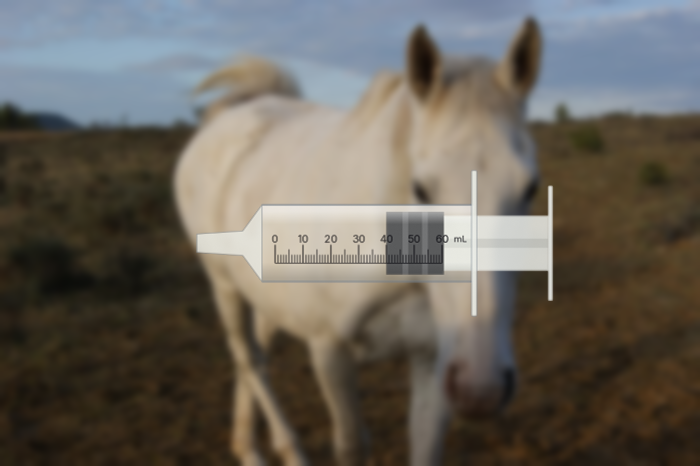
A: 40 (mL)
